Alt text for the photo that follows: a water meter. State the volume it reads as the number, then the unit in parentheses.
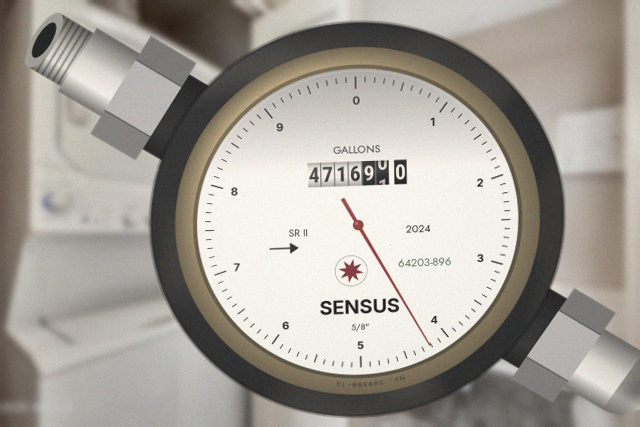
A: 4716904.2 (gal)
